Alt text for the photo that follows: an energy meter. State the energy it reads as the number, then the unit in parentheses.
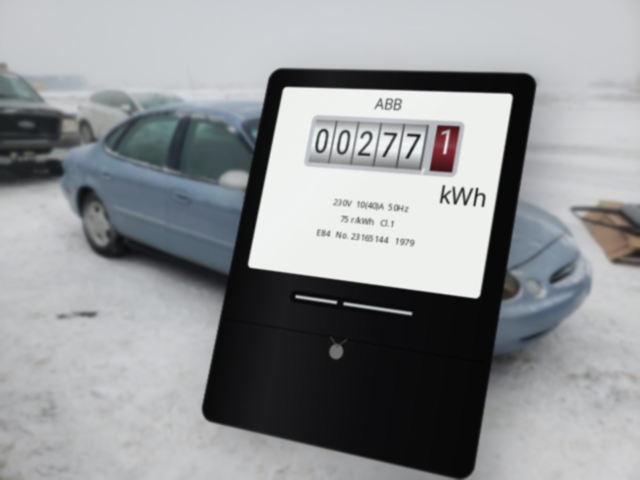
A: 277.1 (kWh)
